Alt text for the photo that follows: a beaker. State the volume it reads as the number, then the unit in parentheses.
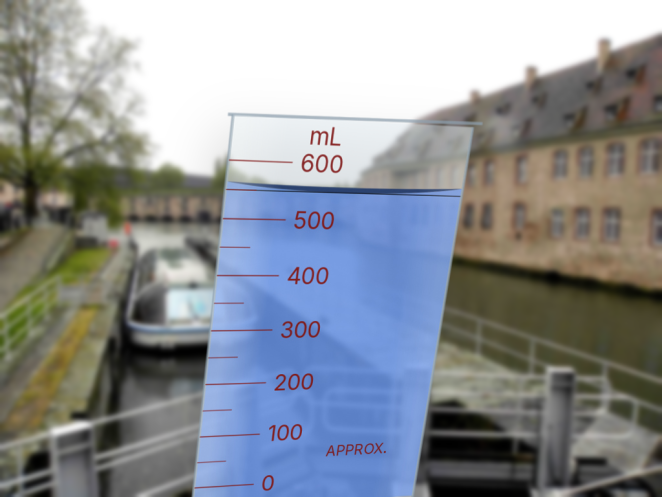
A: 550 (mL)
